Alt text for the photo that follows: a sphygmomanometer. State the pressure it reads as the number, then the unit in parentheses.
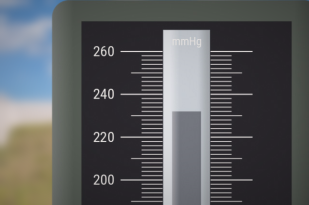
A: 232 (mmHg)
